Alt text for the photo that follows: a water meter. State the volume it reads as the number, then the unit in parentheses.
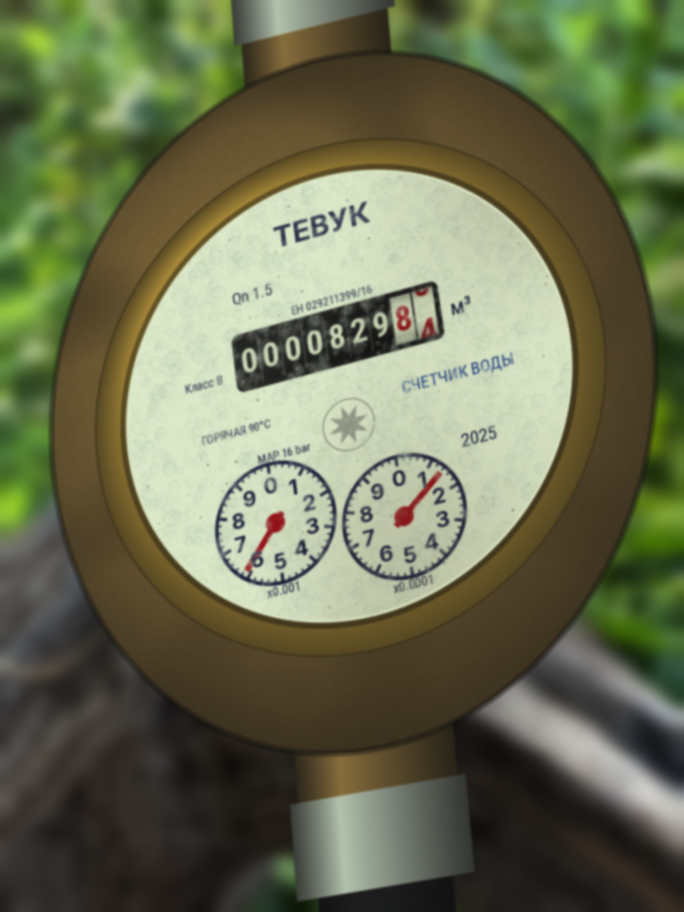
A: 829.8361 (m³)
